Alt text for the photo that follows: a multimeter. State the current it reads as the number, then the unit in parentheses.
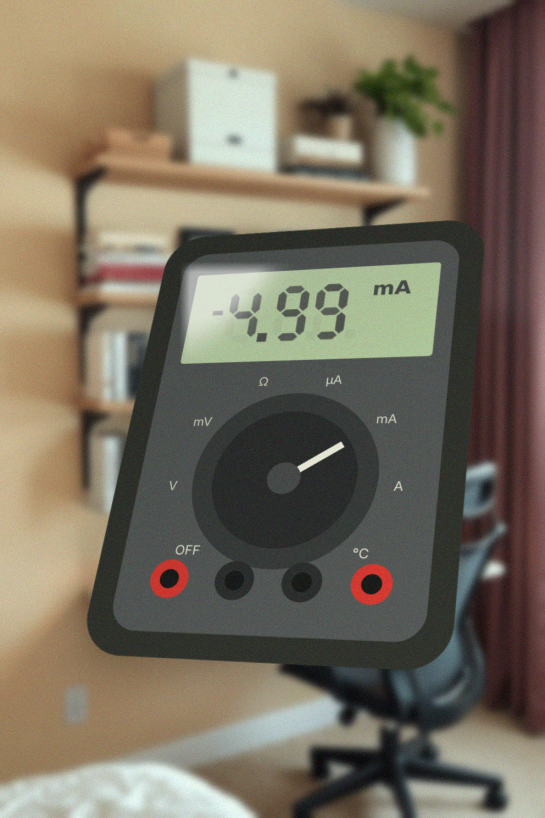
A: -4.99 (mA)
